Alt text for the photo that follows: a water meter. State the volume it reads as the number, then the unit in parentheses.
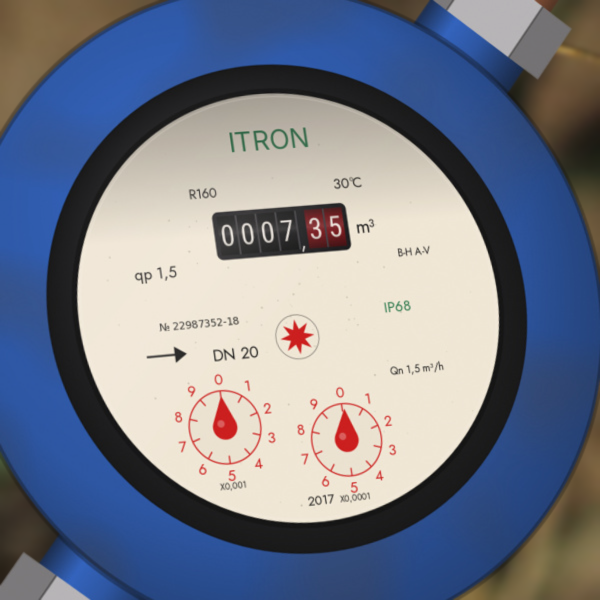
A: 7.3500 (m³)
